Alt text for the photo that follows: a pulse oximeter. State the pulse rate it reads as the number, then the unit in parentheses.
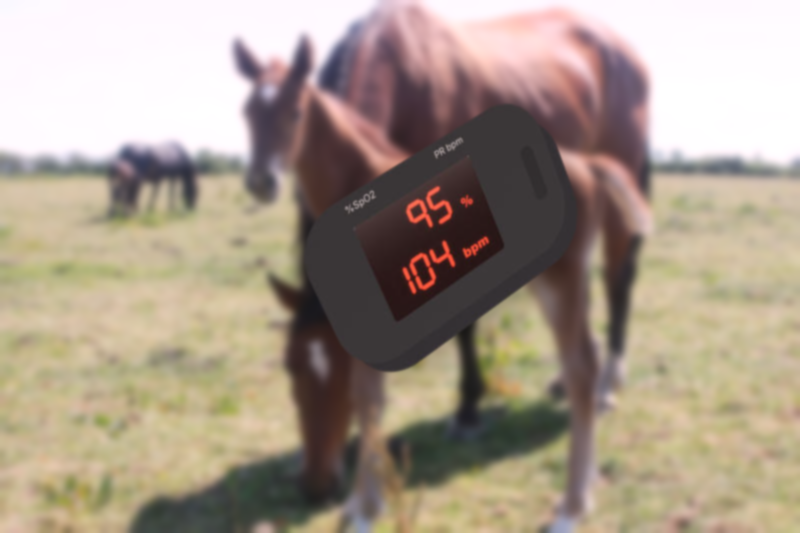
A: 104 (bpm)
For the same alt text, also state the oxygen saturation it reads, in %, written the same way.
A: 95 (%)
